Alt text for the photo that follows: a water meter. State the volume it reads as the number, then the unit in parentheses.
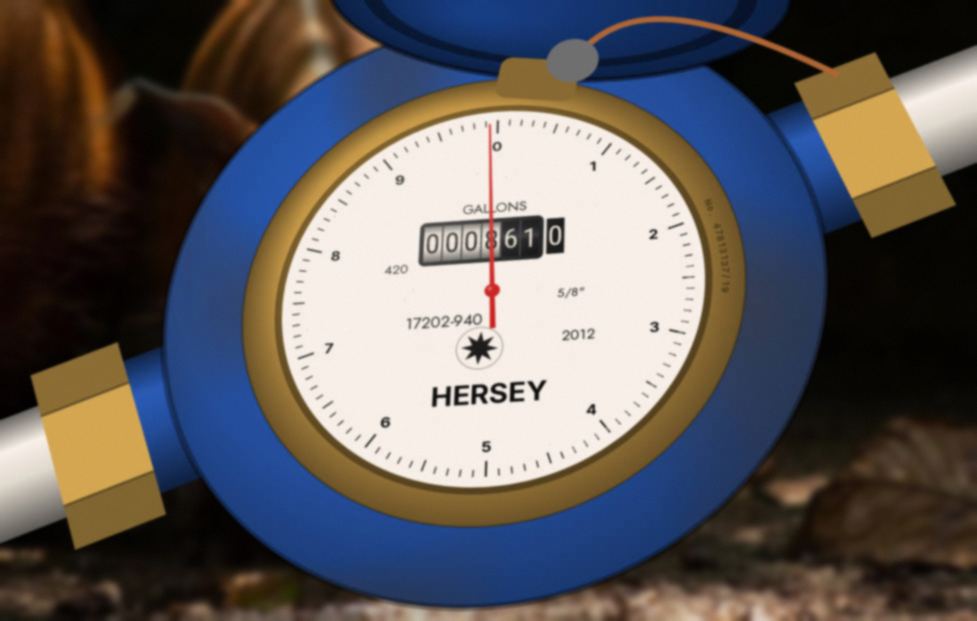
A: 8609.9 (gal)
